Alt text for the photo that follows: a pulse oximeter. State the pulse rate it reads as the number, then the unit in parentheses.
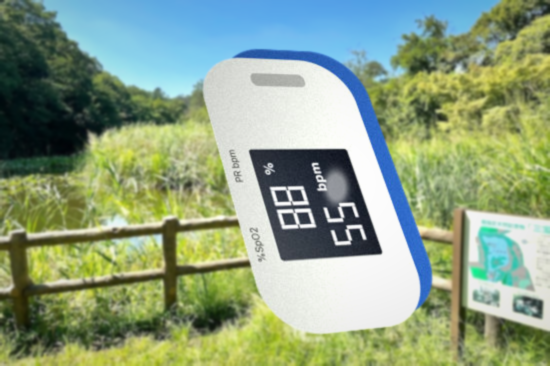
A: 55 (bpm)
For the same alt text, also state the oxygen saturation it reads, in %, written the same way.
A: 88 (%)
